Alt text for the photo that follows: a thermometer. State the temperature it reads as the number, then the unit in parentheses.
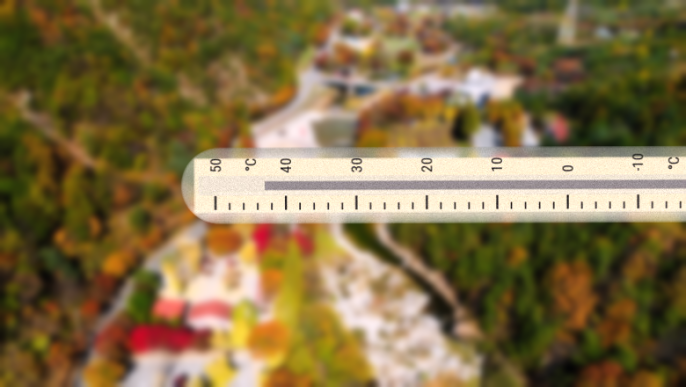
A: 43 (°C)
